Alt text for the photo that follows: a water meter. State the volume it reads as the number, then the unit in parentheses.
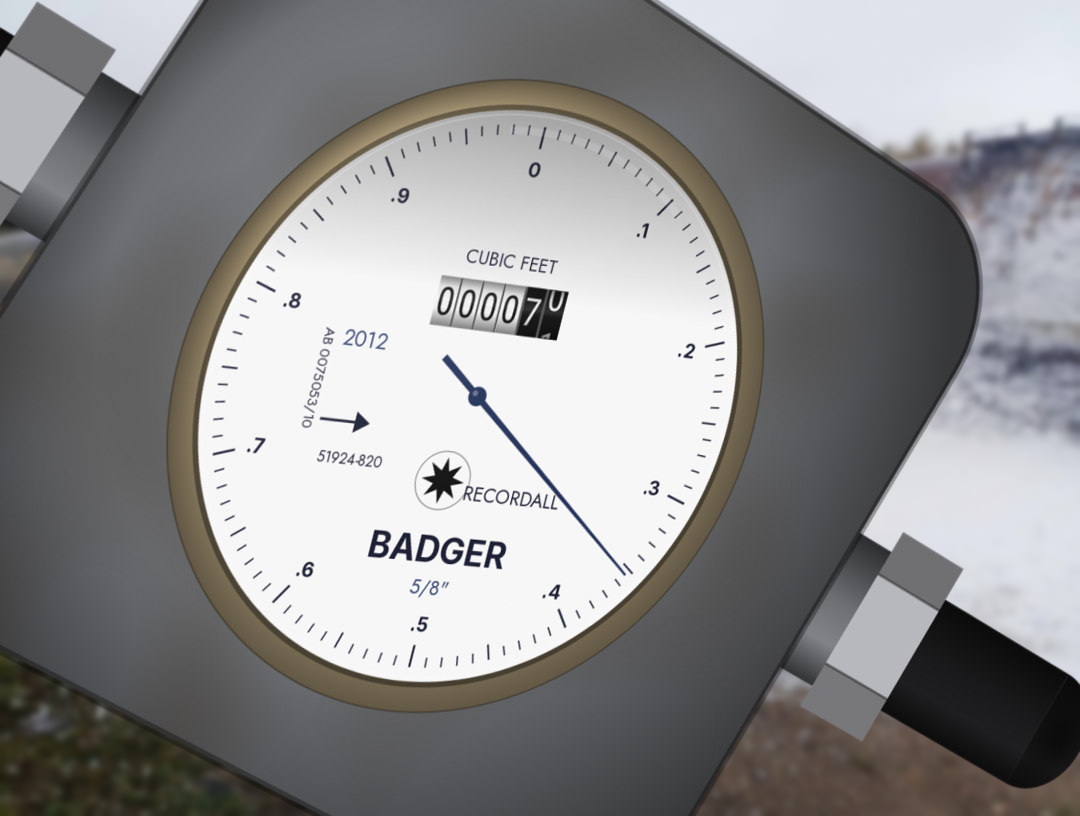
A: 70.35 (ft³)
